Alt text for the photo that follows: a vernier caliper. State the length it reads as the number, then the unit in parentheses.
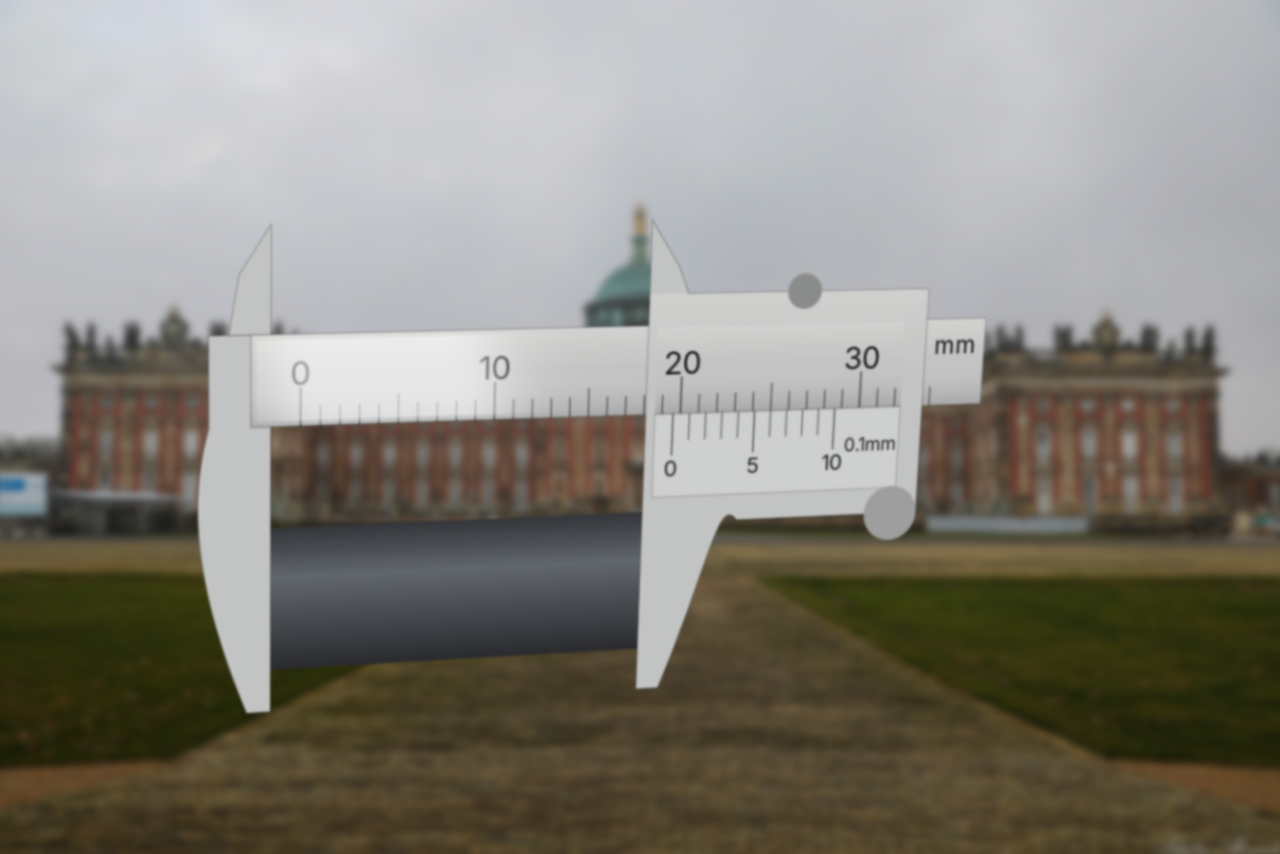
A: 19.6 (mm)
